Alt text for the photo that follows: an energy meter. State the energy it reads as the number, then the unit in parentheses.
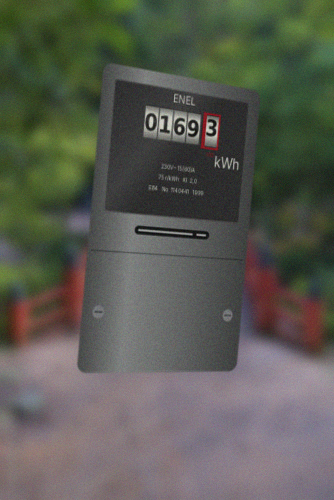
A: 169.3 (kWh)
